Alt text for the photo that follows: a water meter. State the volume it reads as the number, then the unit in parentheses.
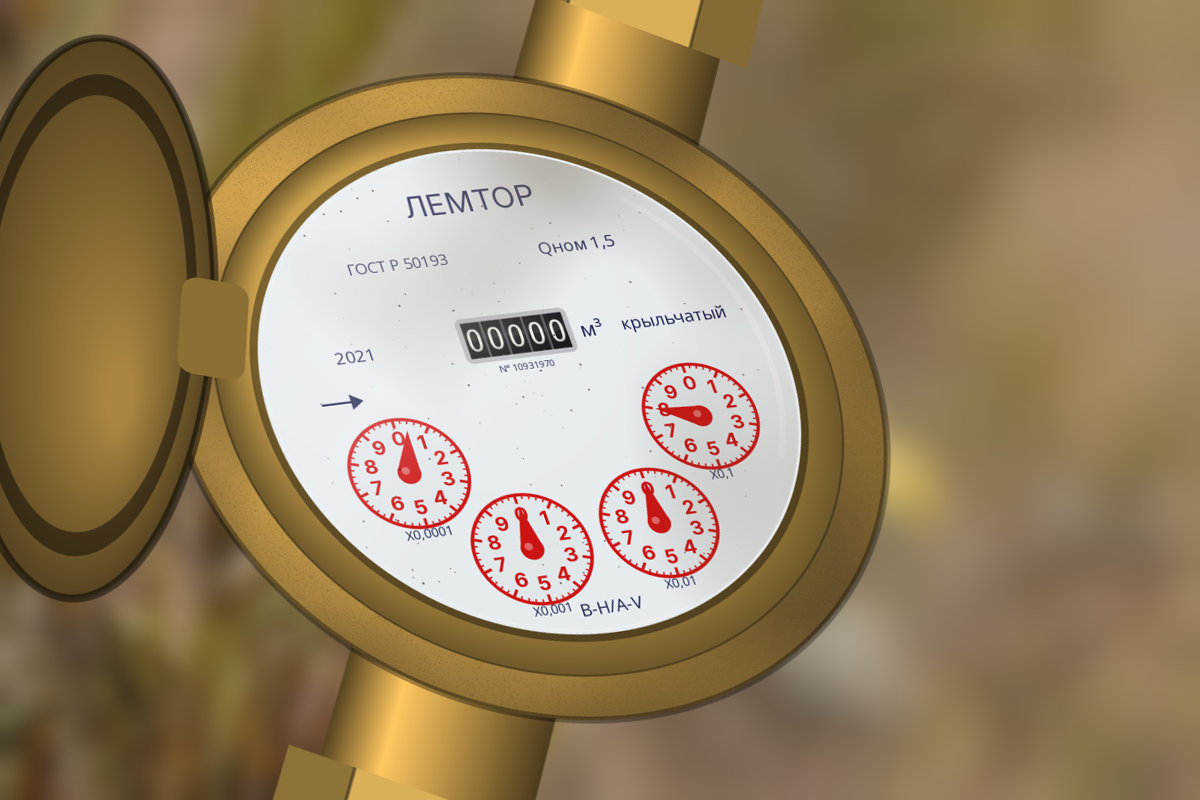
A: 0.8000 (m³)
